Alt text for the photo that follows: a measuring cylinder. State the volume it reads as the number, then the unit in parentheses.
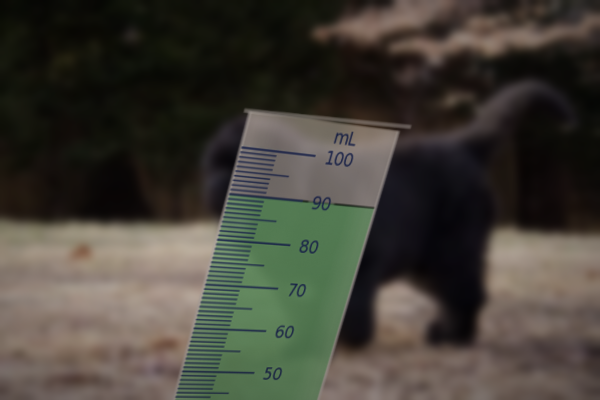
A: 90 (mL)
